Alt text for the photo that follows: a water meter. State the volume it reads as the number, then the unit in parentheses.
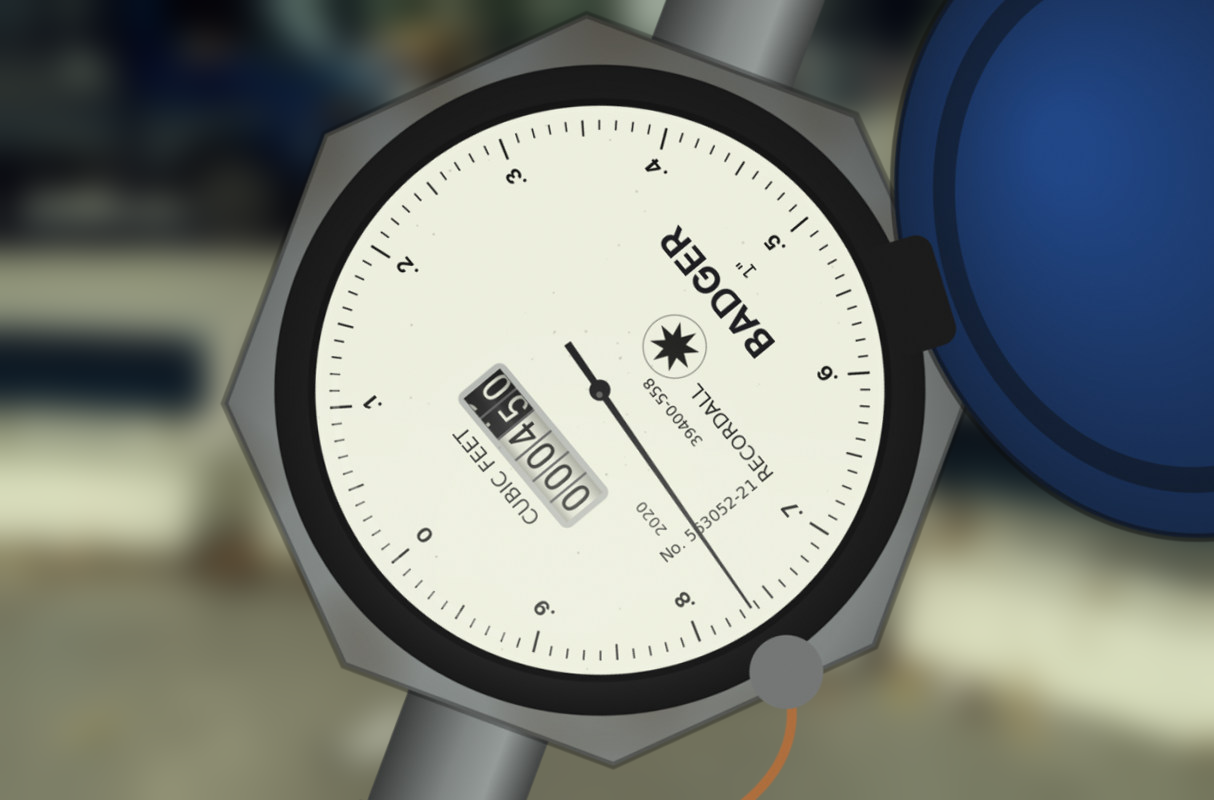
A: 449.76 (ft³)
